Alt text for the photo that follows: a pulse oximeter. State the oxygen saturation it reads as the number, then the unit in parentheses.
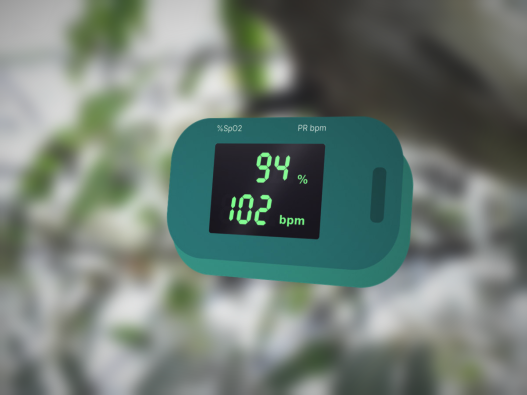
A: 94 (%)
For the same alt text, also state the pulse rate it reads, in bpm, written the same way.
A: 102 (bpm)
